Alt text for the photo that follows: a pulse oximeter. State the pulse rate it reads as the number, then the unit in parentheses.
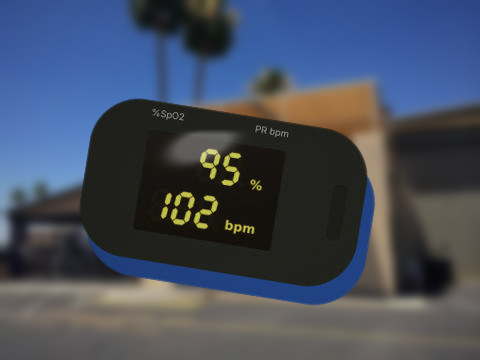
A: 102 (bpm)
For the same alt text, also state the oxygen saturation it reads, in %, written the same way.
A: 95 (%)
